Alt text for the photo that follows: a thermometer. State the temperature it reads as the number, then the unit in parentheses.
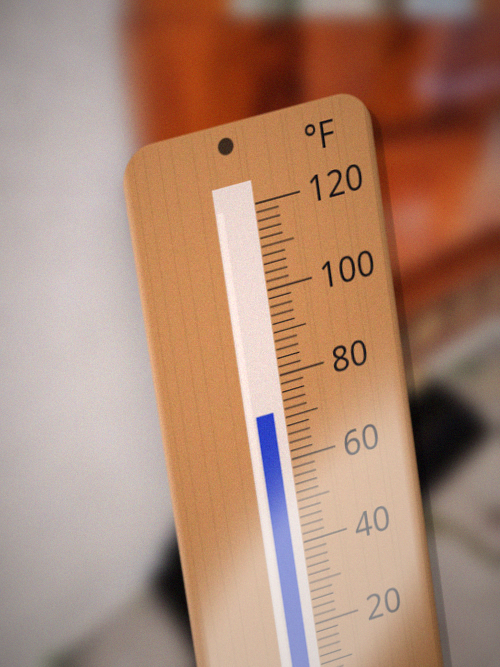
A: 72 (°F)
